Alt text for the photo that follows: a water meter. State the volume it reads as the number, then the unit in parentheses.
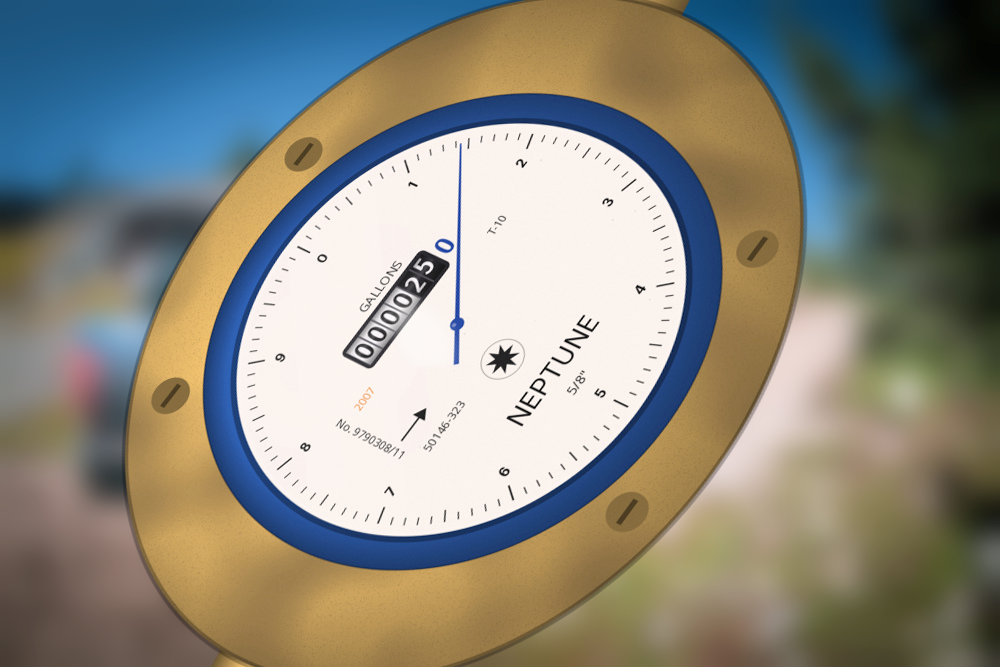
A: 251.4 (gal)
